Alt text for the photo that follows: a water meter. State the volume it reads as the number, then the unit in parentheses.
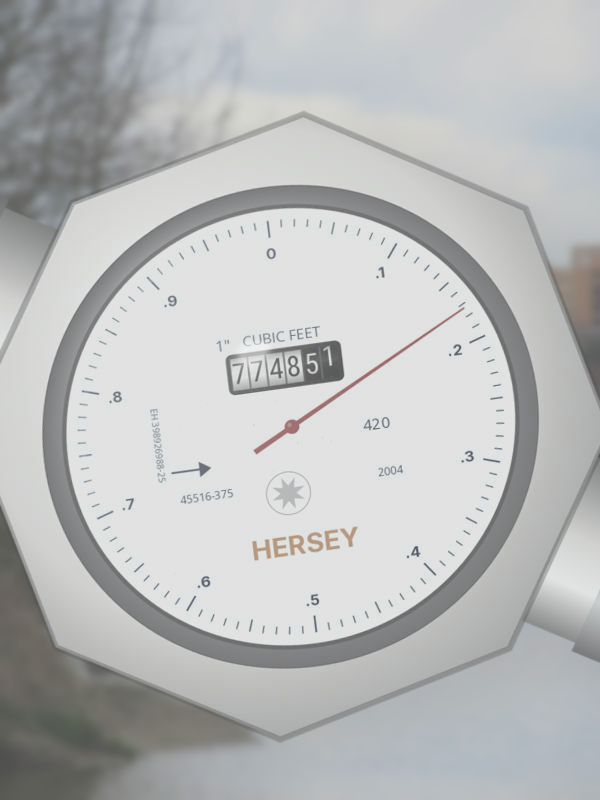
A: 774851.17 (ft³)
